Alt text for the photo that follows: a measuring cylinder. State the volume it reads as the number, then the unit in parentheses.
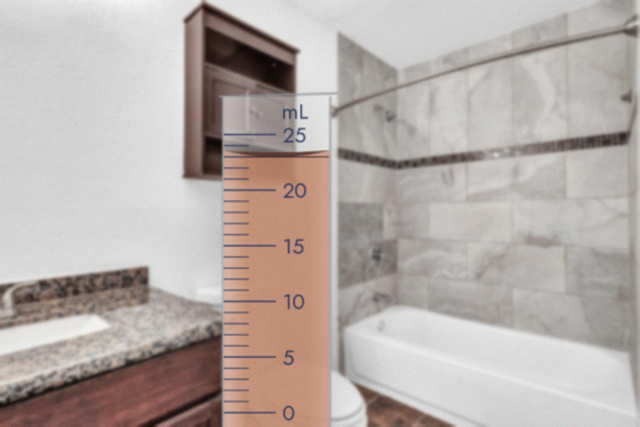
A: 23 (mL)
